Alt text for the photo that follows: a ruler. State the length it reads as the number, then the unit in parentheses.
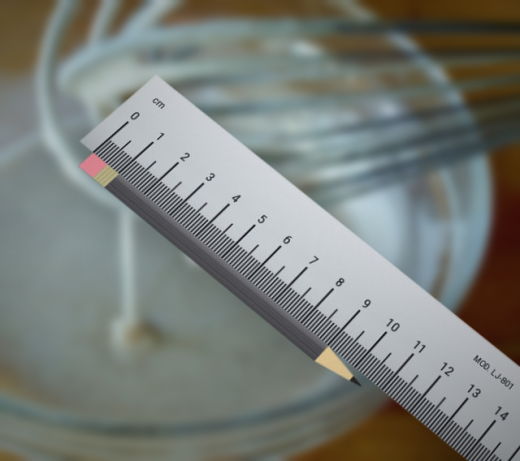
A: 10.5 (cm)
